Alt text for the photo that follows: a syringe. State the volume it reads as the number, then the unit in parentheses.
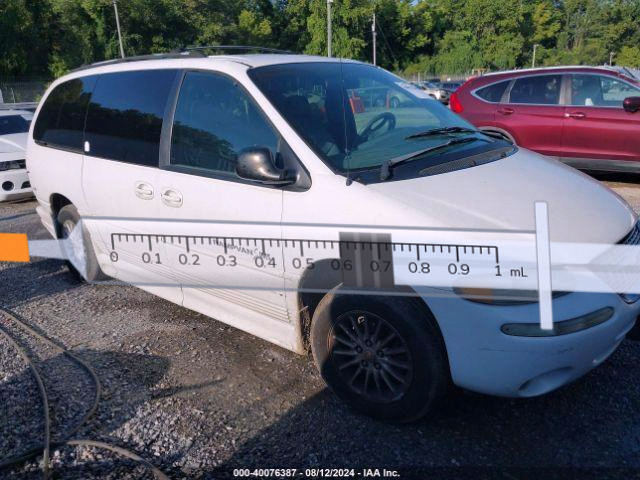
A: 0.6 (mL)
